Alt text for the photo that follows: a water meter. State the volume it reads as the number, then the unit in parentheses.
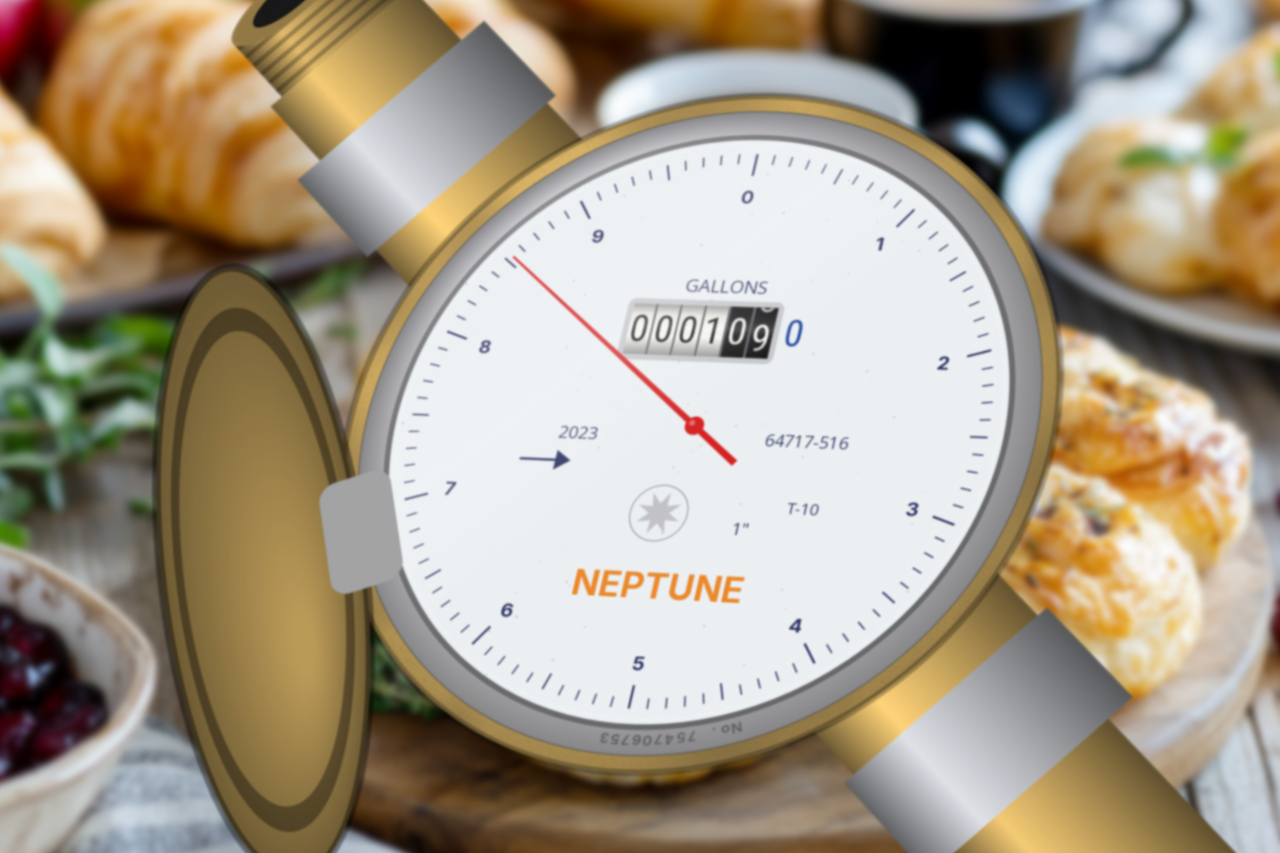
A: 1088.5 (gal)
